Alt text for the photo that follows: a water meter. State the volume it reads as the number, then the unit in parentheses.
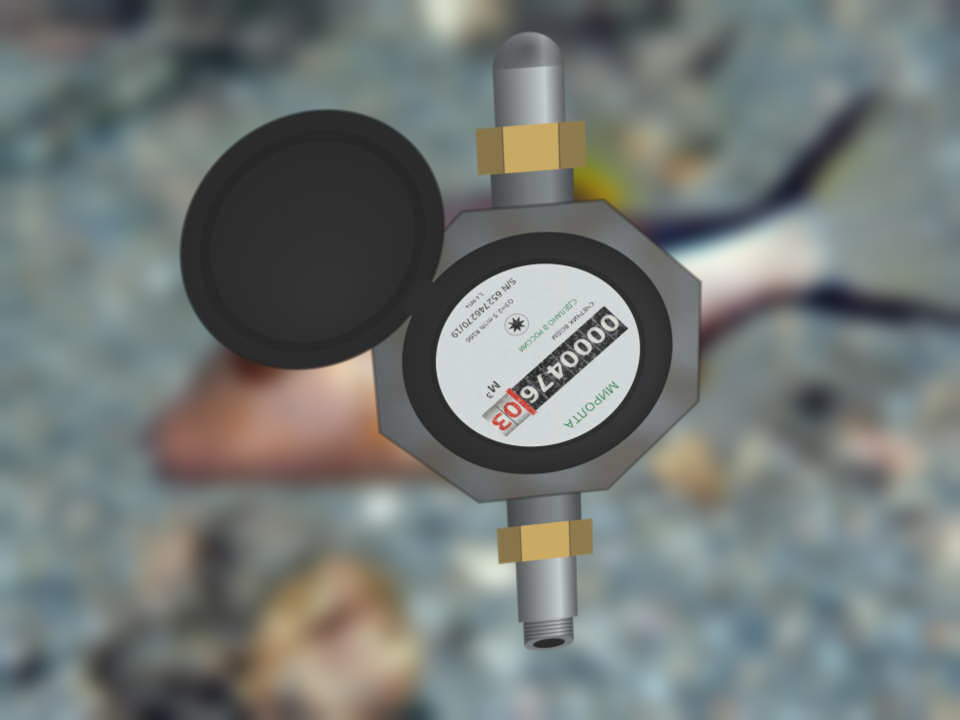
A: 476.03 (m³)
